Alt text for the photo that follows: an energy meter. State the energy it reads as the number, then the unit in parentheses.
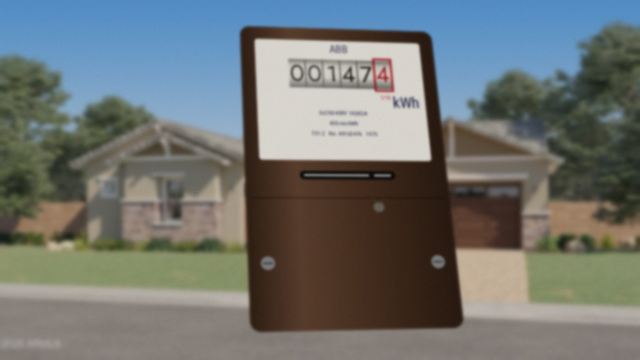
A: 147.4 (kWh)
